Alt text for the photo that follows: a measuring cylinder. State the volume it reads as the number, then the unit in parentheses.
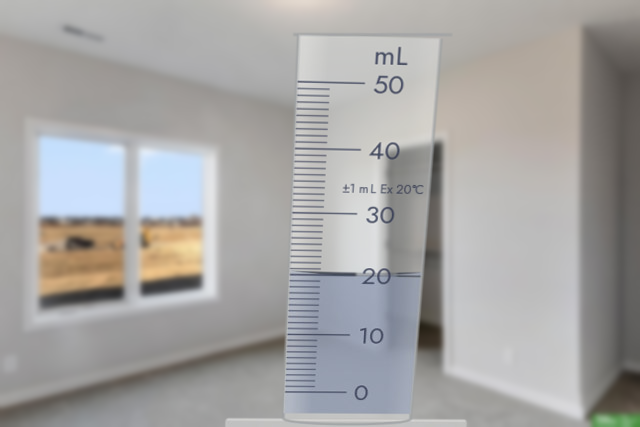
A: 20 (mL)
